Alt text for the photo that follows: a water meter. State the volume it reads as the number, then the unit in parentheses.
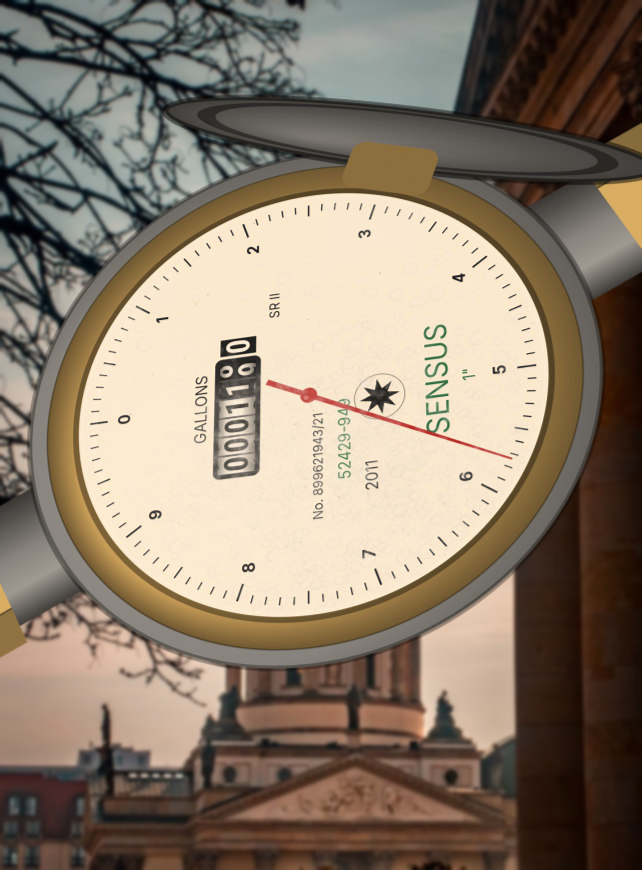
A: 1185.7 (gal)
